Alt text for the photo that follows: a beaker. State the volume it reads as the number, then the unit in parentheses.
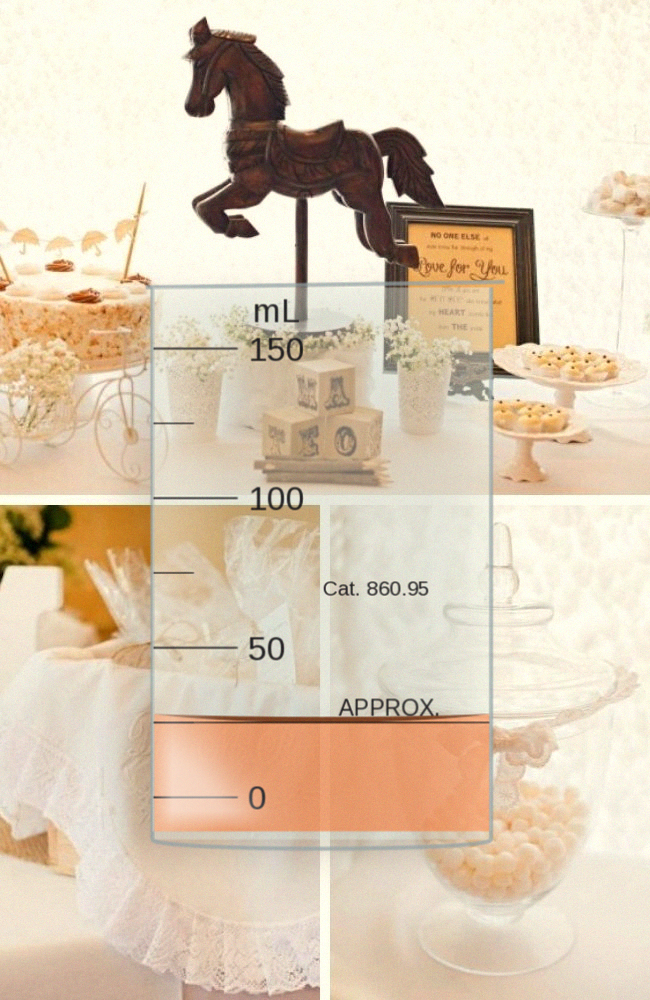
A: 25 (mL)
